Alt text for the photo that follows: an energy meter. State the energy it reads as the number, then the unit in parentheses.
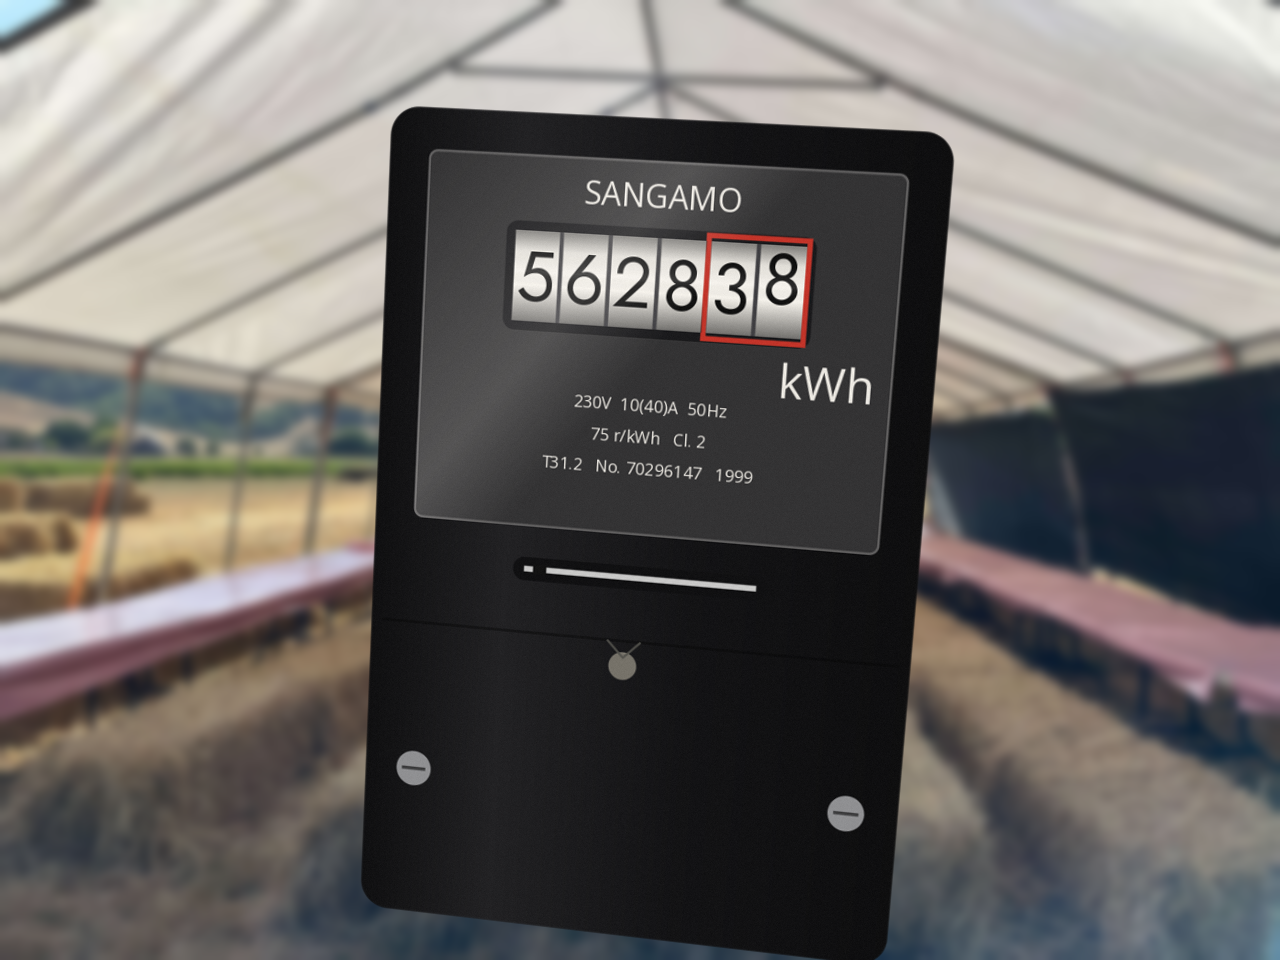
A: 5628.38 (kWh)
